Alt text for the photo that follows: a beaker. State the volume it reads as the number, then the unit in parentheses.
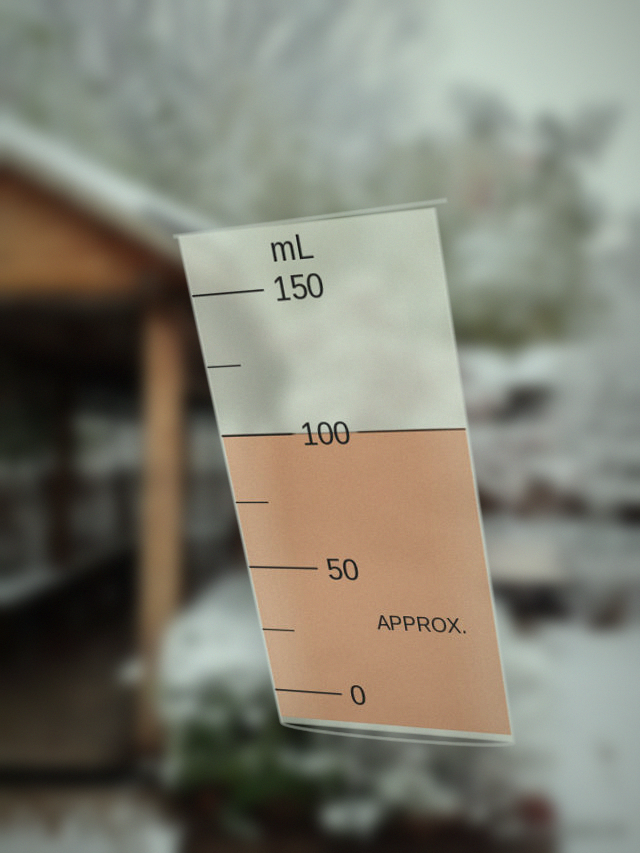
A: 100 (mL)
